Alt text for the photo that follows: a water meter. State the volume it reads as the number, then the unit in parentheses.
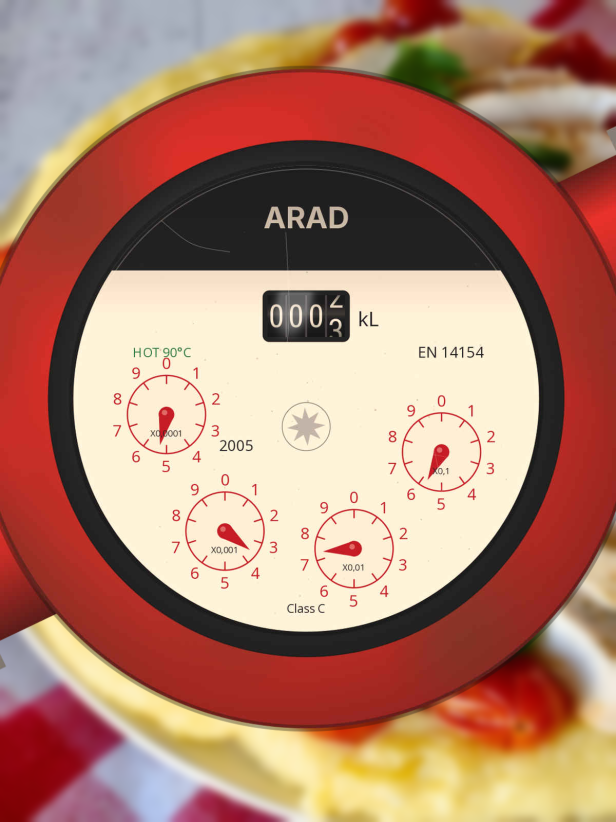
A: 2.5735 (kL)
